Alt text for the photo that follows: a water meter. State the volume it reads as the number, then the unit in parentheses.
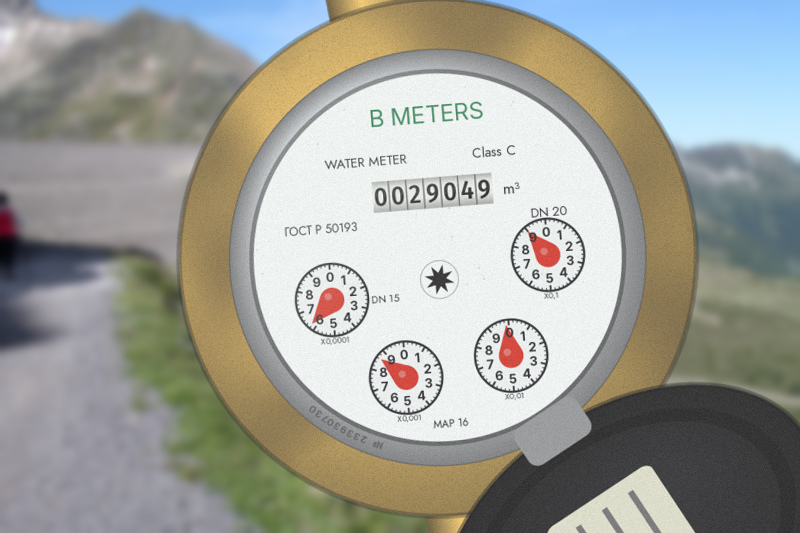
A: 29049.8986 (m³)
